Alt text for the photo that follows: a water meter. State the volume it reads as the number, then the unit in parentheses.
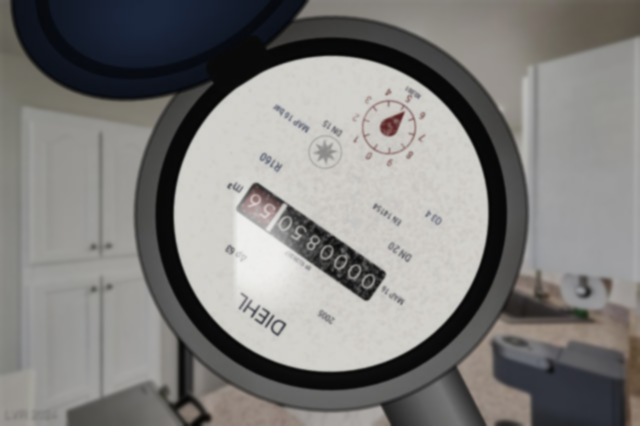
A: 850.565 (m³)
